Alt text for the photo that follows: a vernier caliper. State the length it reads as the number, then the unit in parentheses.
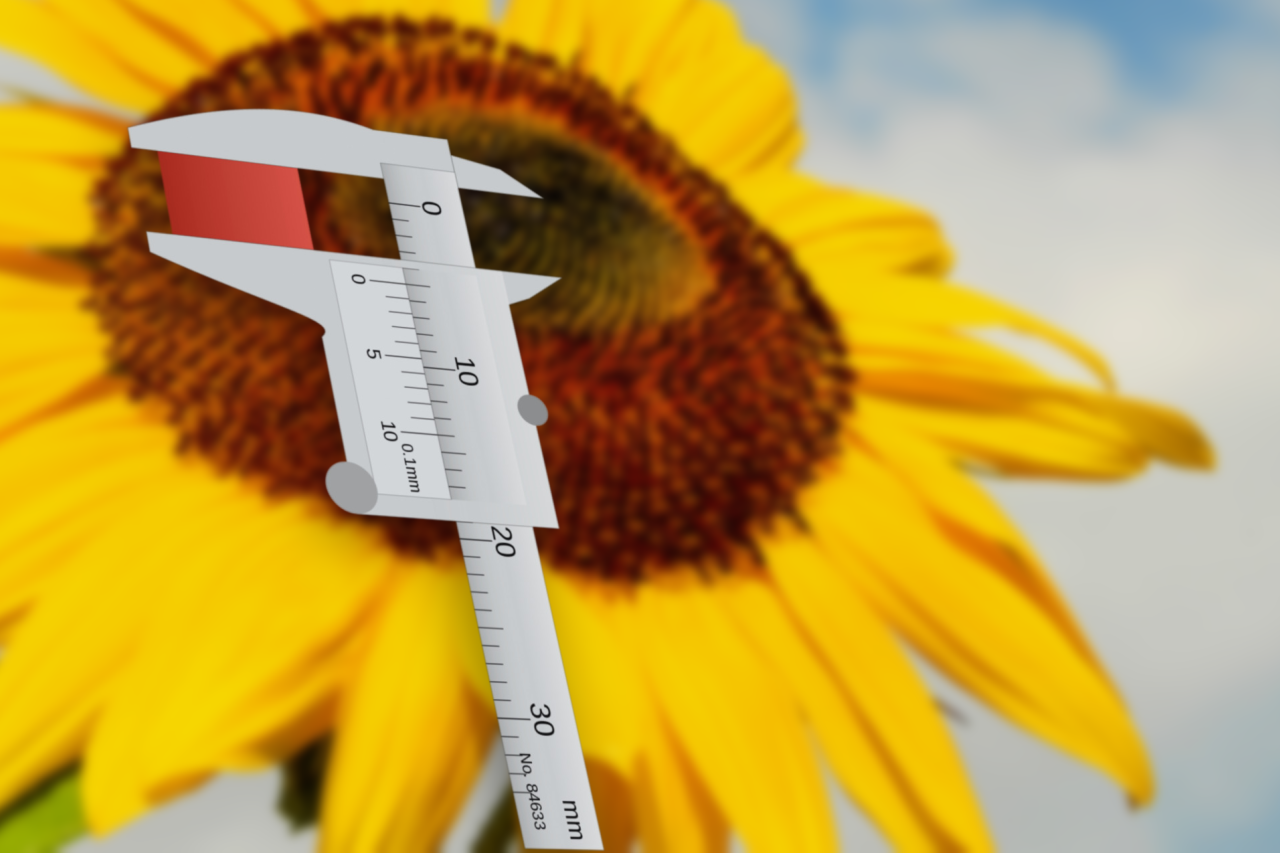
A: 5.0 (mm)
